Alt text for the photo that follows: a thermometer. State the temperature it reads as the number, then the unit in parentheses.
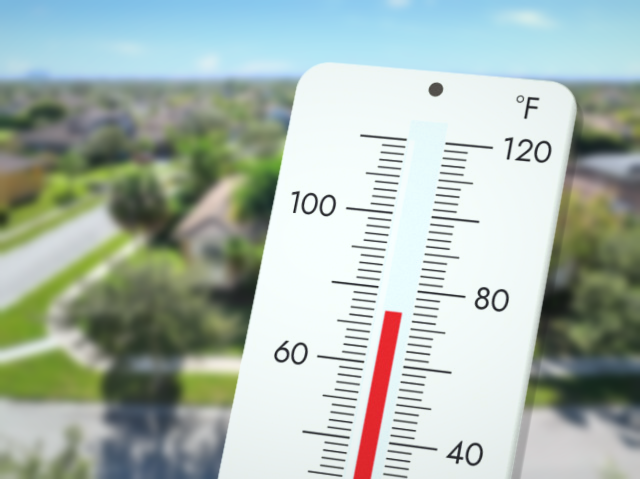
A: 74 (°F)
